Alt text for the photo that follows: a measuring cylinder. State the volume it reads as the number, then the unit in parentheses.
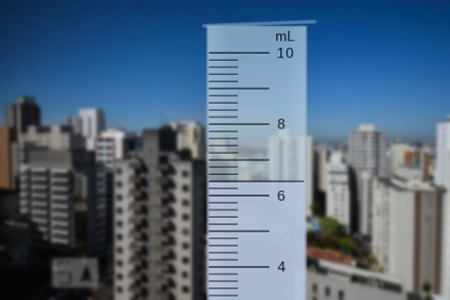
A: 6.4 (mL)
